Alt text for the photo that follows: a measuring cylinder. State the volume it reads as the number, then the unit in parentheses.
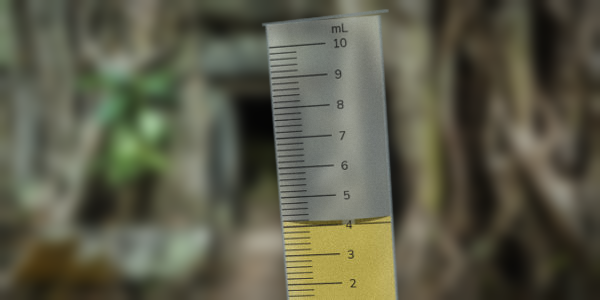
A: 4 (mL)
